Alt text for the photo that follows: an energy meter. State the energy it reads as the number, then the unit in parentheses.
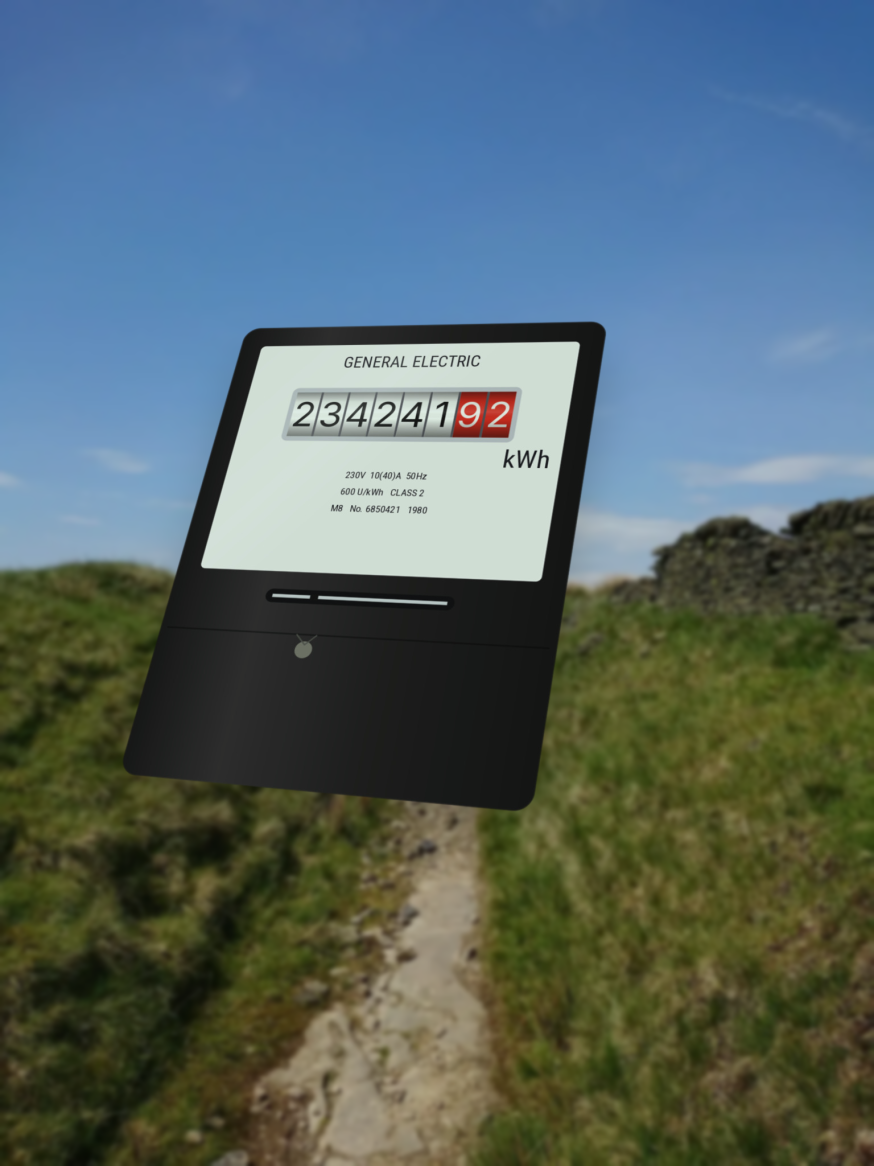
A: 234241.92 (kWh)
